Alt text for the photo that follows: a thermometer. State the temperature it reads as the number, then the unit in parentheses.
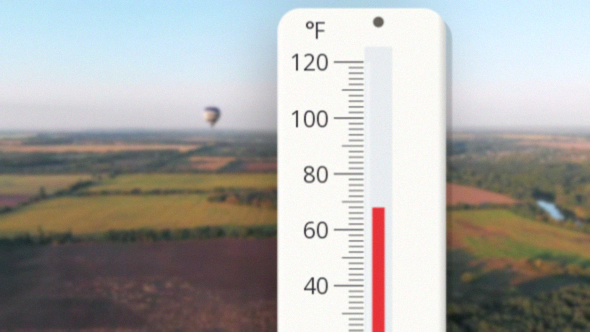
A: 68 (°F)
